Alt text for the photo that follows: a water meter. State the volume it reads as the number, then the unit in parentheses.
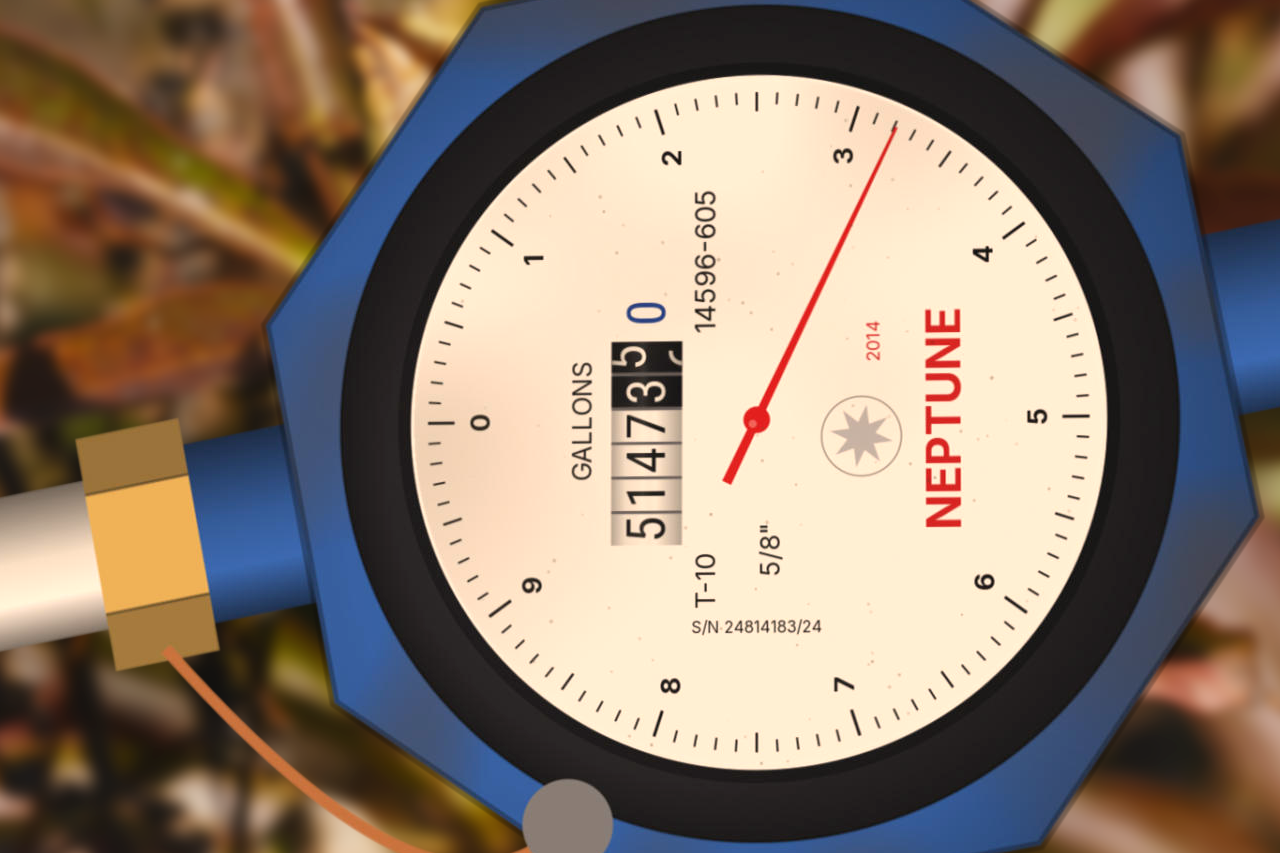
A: 5147353.2 (gal)
